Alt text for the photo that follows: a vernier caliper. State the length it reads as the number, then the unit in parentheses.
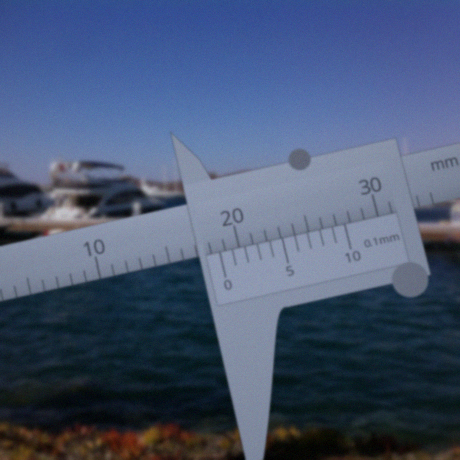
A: 18.6 (mm)
